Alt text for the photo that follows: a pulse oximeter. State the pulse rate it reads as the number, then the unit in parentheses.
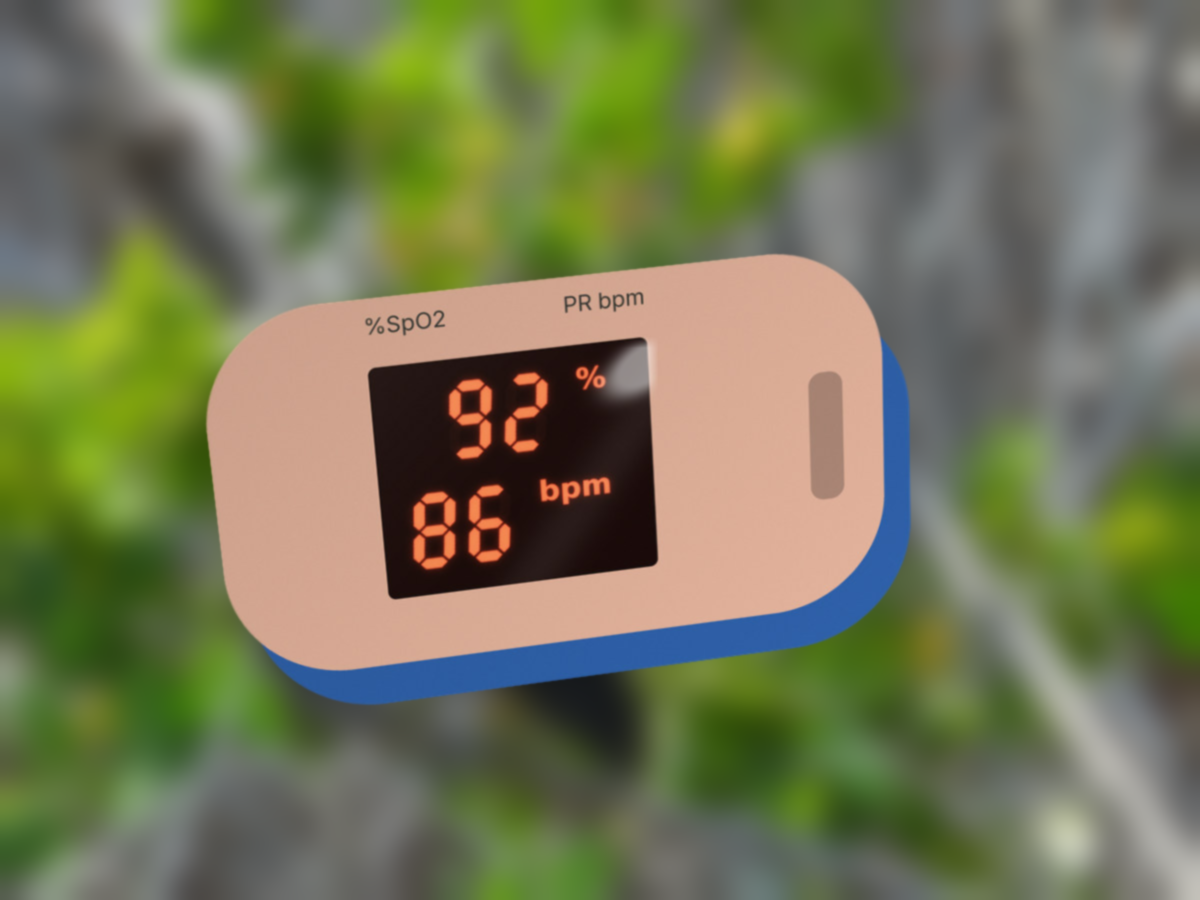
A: 86 (bpm)
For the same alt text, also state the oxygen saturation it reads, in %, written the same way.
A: 92 (%)
